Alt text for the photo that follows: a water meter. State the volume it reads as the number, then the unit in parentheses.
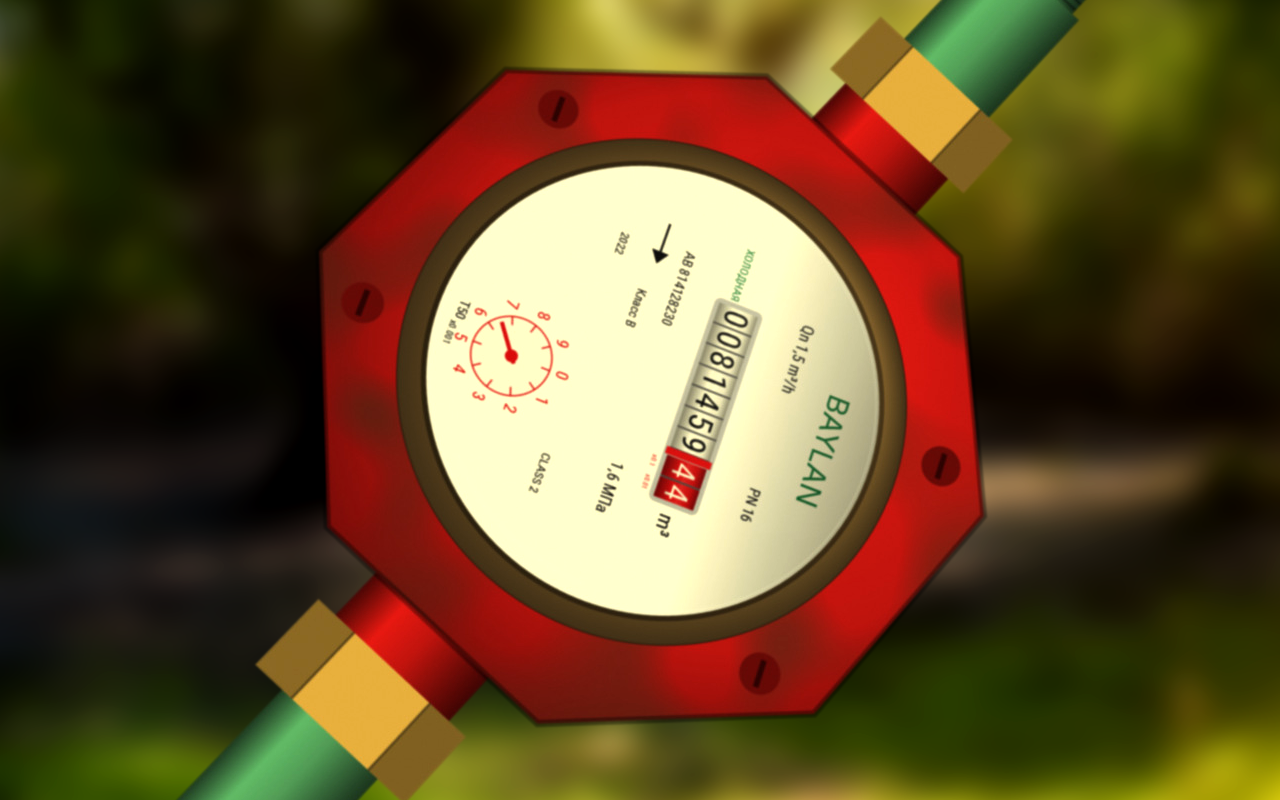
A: 81459.446 (m³)
